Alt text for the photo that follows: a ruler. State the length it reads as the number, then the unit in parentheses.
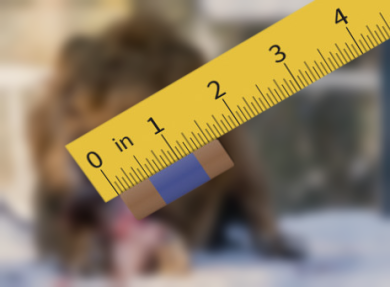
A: 1.625 (in)
